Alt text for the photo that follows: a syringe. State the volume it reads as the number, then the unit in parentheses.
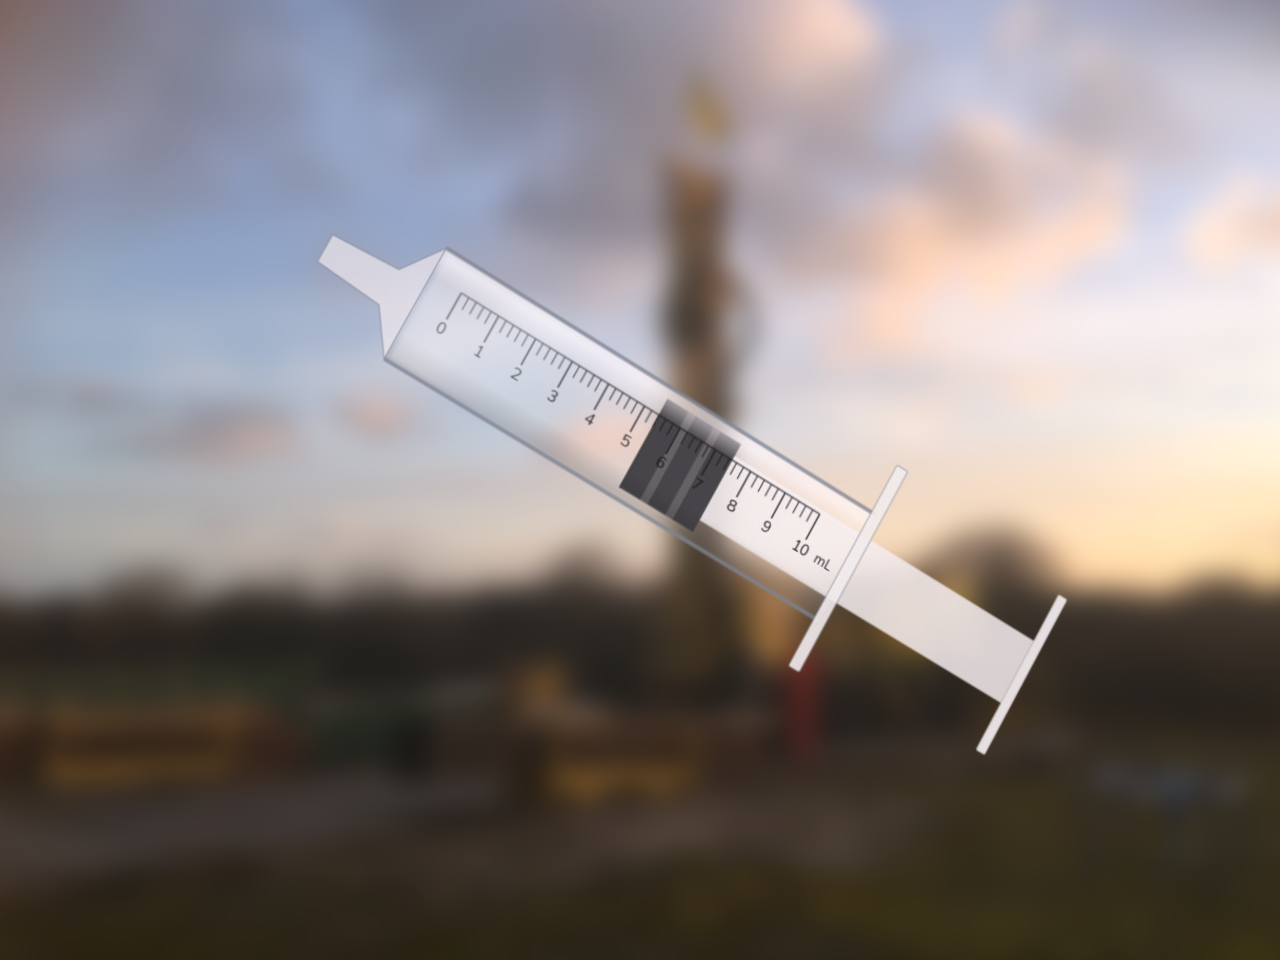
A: 5.4 (mL)
